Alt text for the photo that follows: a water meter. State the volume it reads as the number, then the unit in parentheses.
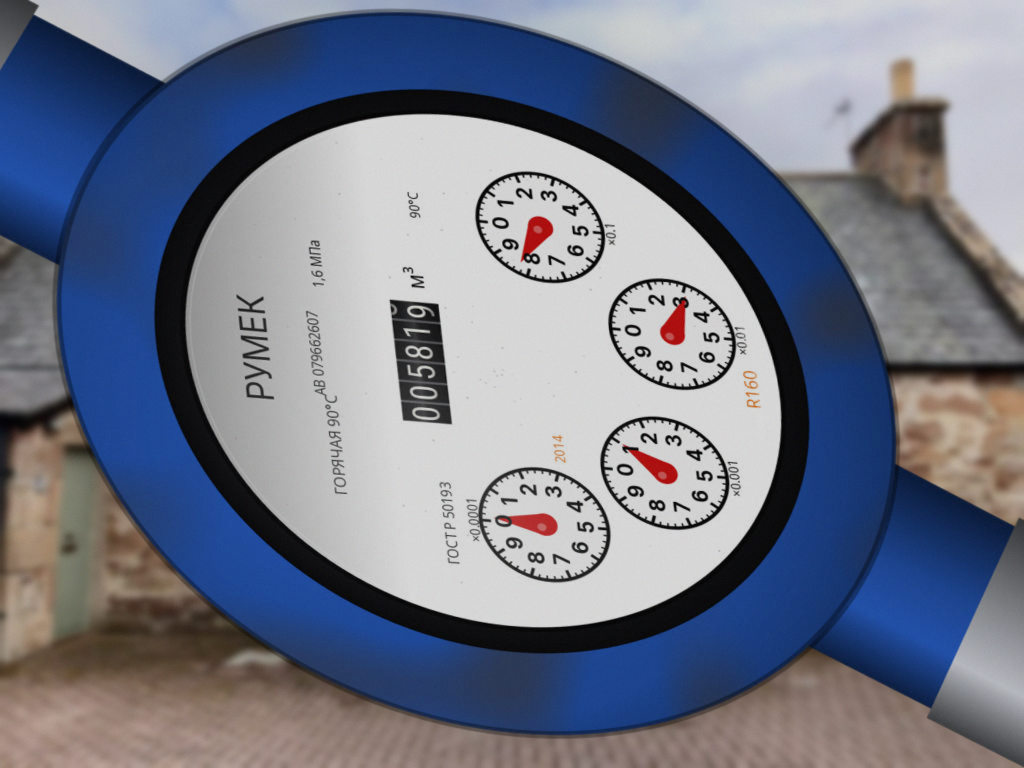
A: 5818.8310 (m³)
